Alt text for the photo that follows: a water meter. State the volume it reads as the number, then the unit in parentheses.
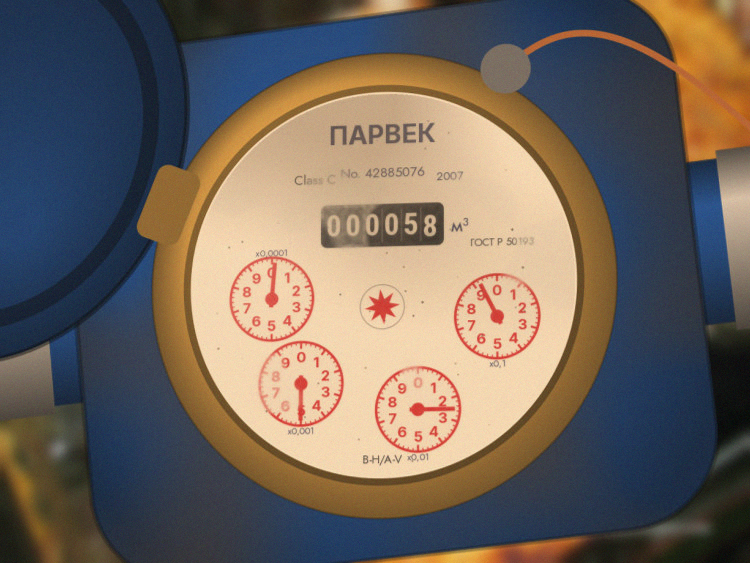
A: 57.9250 (m³)
